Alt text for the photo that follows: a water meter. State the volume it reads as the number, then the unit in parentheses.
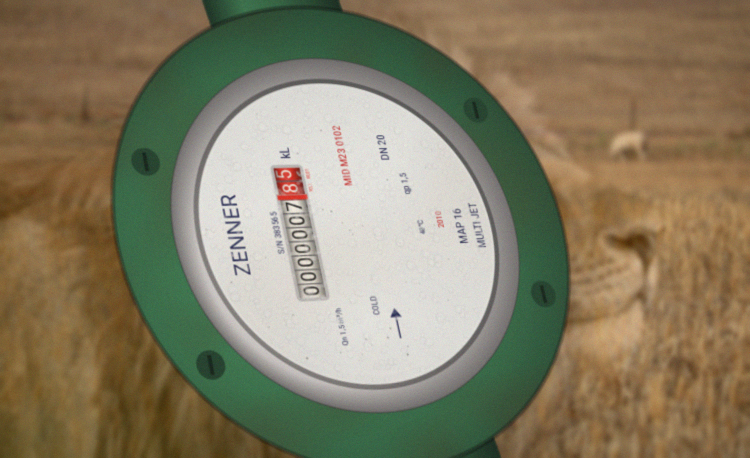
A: 7.85 (kL)
